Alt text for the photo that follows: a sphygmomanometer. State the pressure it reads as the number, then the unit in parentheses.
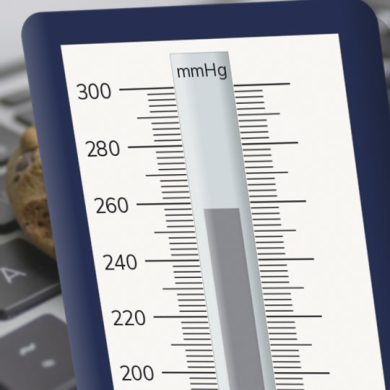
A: 258 (mmHg)
